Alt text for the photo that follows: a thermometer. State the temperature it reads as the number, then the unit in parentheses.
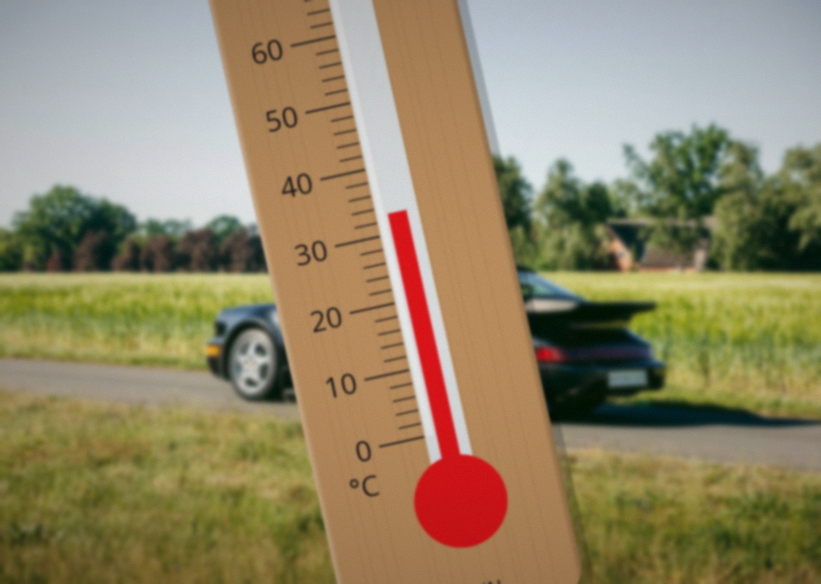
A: 33 (°C)
